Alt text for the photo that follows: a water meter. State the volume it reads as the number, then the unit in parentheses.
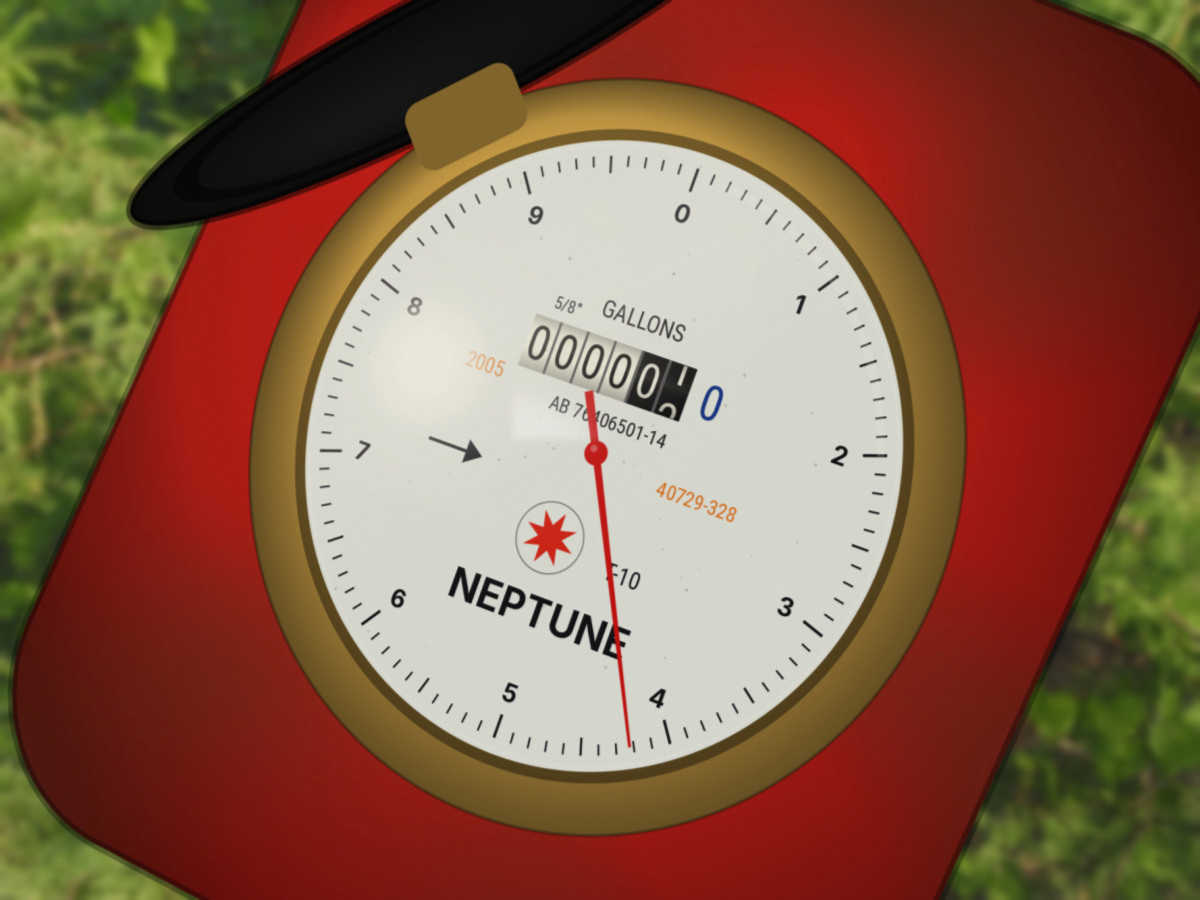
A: 14.2 (gal)
